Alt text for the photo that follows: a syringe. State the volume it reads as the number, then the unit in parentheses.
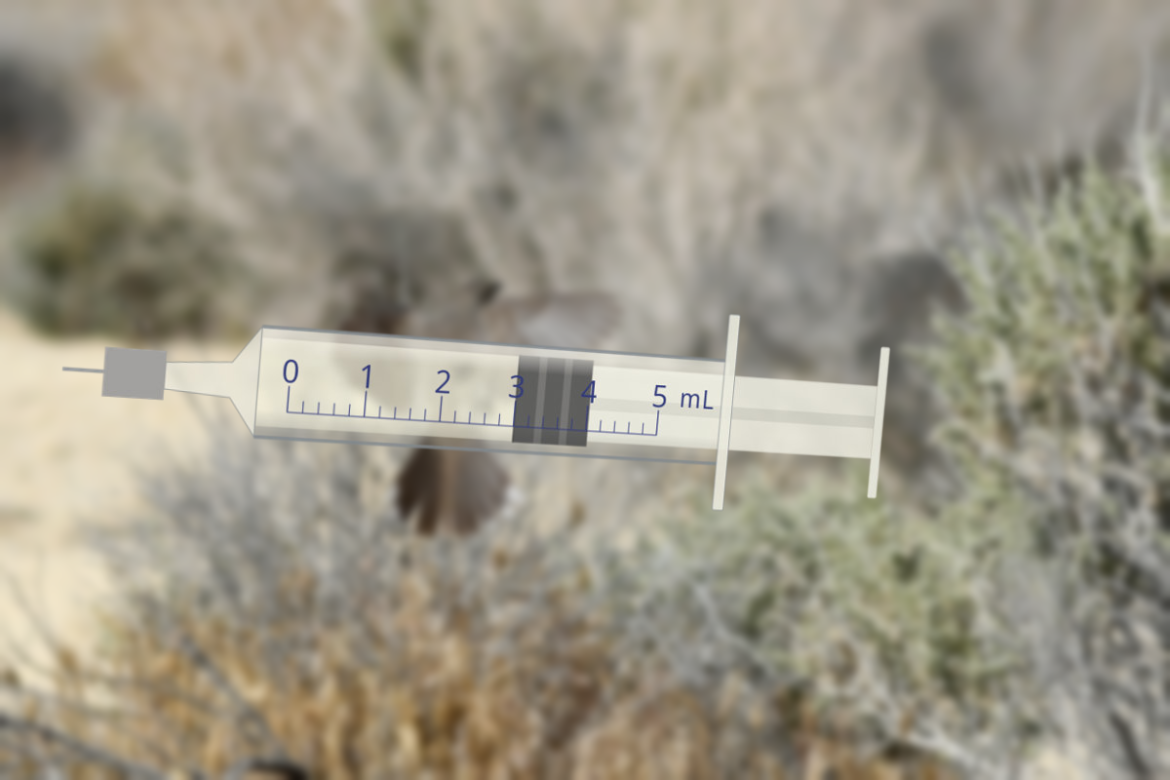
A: 3 (mL)
